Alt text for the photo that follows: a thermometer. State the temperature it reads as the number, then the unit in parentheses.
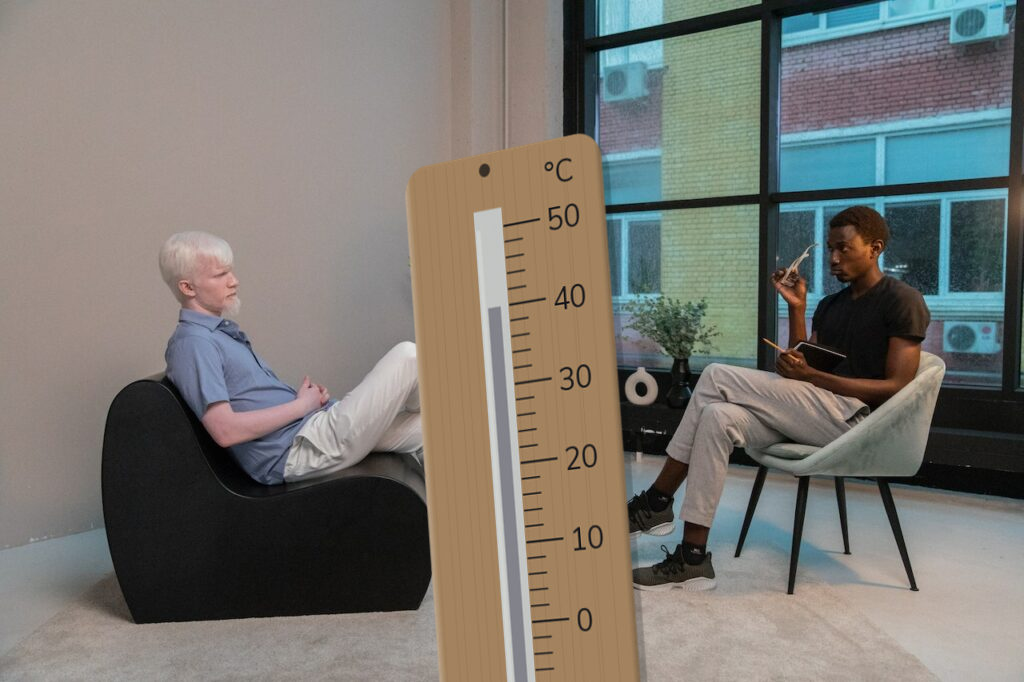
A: 40 (°C)
